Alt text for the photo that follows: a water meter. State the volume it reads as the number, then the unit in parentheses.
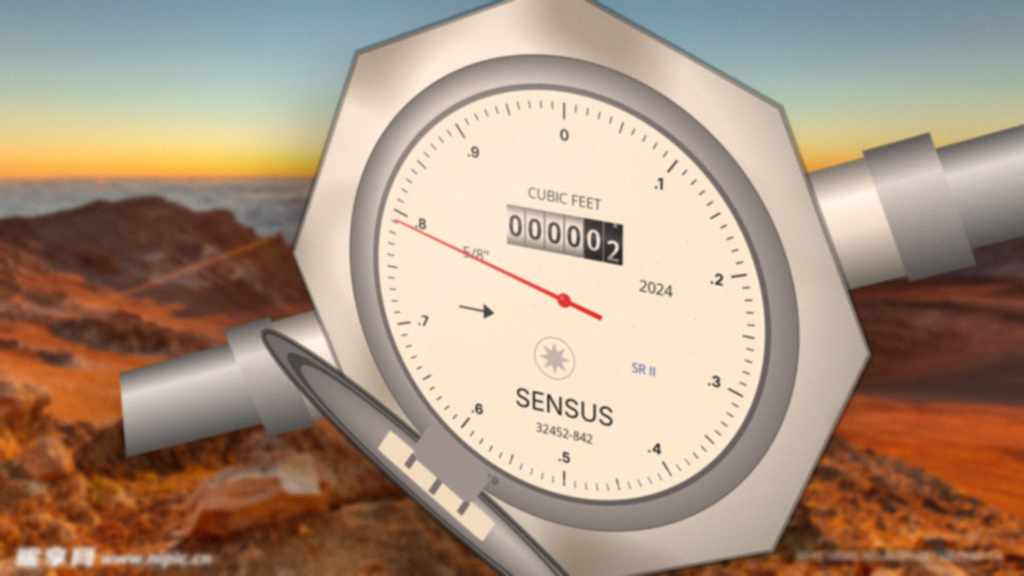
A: 1.79 (ft³)
